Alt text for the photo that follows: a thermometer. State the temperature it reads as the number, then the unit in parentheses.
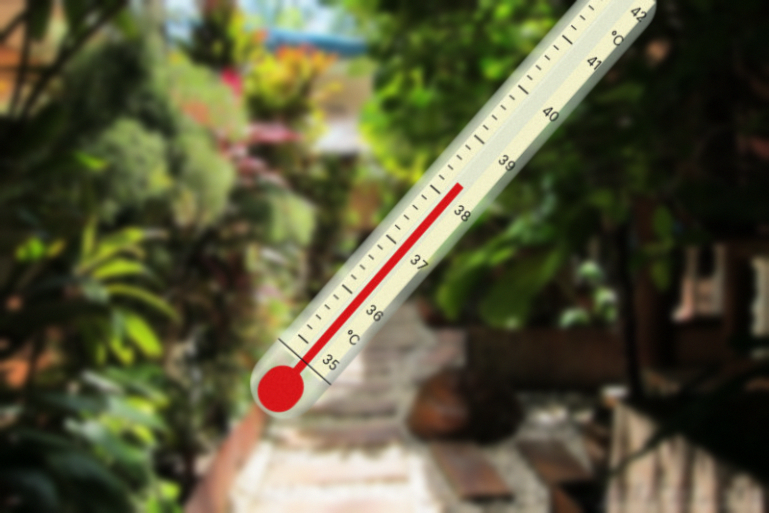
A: 38.3 (°C)
